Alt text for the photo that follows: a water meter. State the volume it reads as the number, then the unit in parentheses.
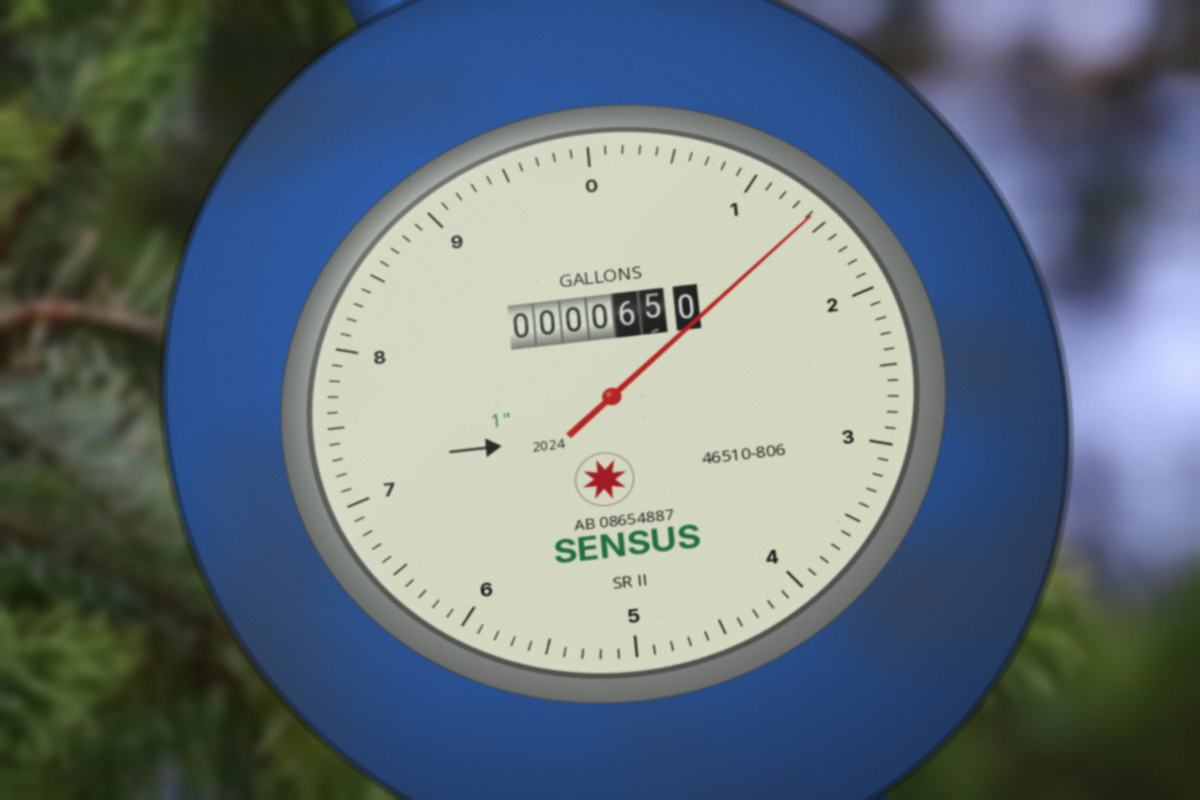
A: 651.4 (gal)
